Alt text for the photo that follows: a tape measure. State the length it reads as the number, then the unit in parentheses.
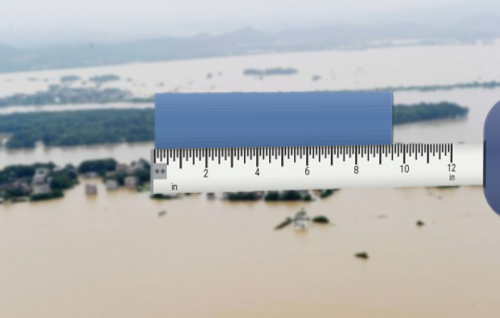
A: 9.5 (in)
